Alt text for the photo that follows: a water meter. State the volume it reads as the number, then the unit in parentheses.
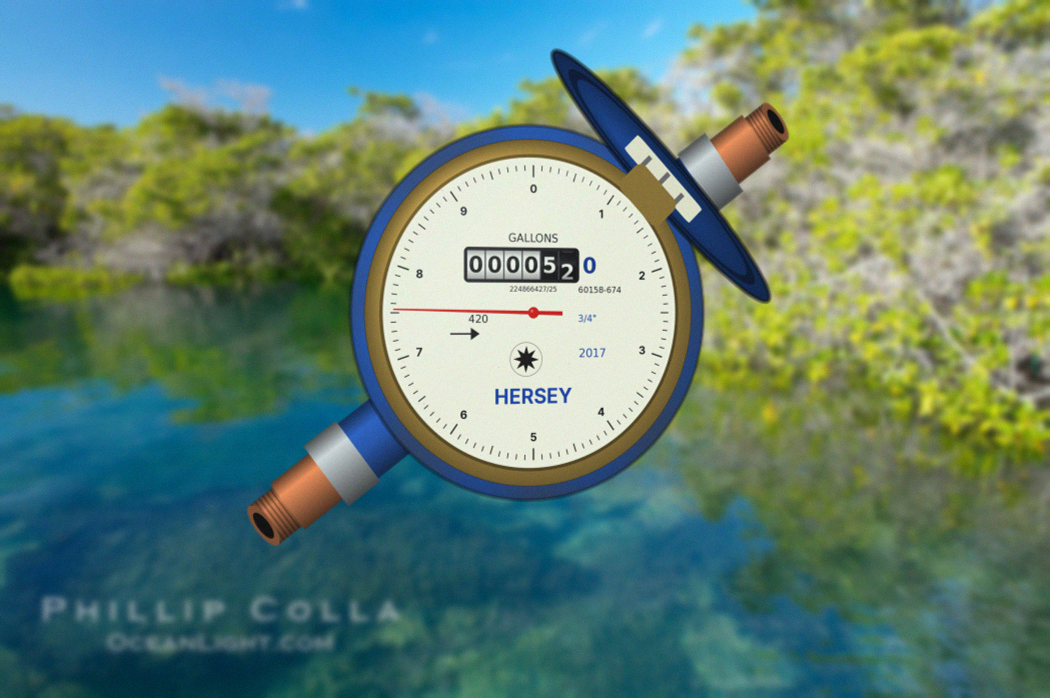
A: 517.5 (gal)
